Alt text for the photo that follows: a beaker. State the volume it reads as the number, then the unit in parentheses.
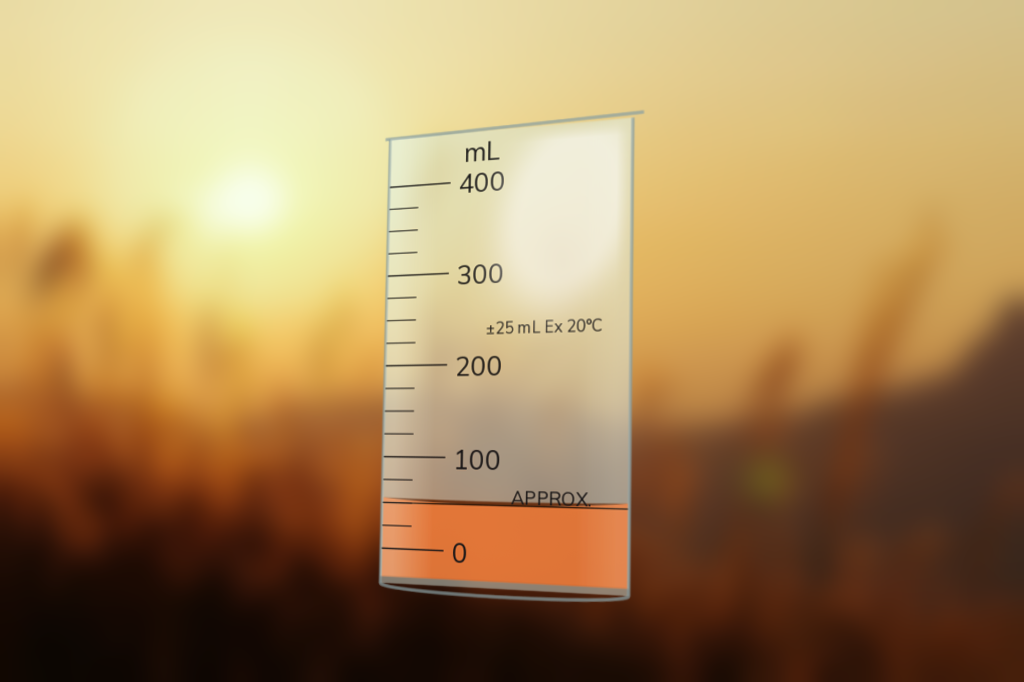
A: 50 (mL)
